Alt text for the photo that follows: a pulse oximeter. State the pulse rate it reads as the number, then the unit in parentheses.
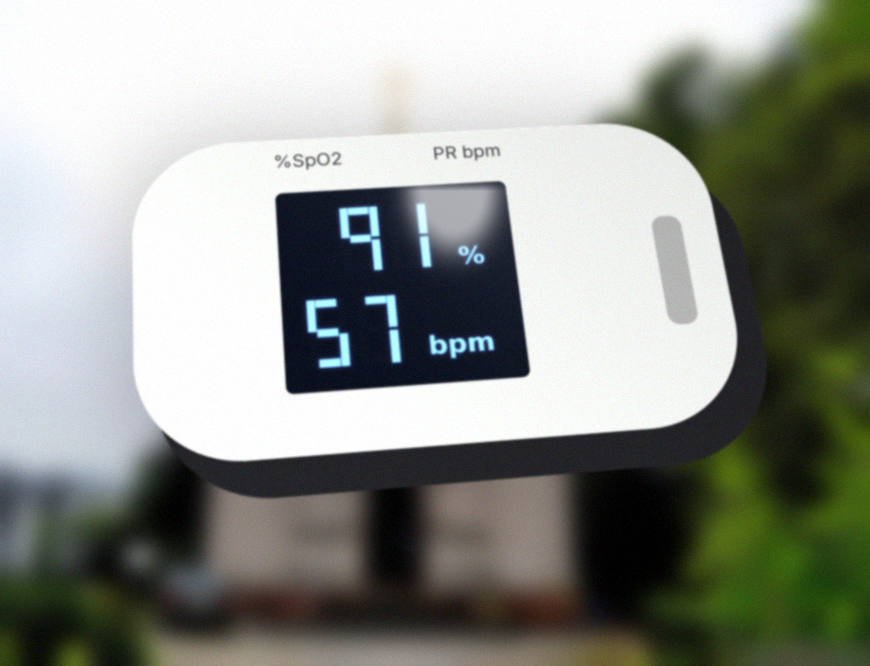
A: 57 (bpm)
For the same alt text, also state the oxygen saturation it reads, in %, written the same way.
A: 91 (%)
